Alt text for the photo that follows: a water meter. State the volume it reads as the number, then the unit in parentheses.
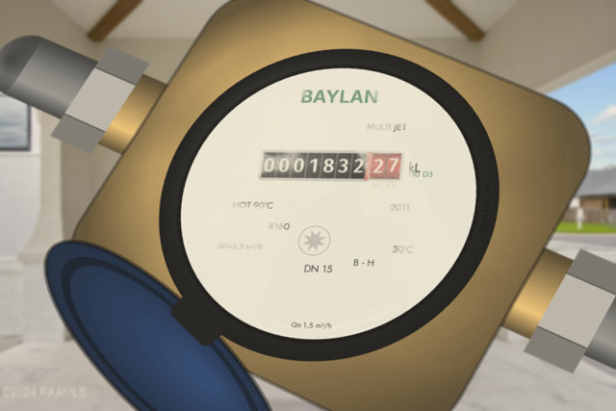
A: 1832.27 (kL)
